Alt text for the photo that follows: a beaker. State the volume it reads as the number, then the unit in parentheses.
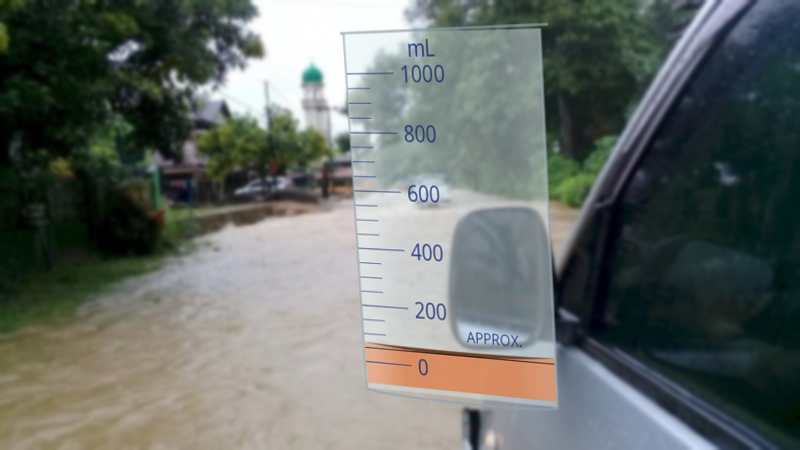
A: 50 (mL)
